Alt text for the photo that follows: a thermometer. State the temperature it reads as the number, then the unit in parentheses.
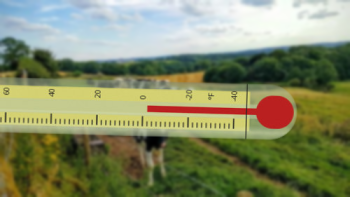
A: -2 (°F)
